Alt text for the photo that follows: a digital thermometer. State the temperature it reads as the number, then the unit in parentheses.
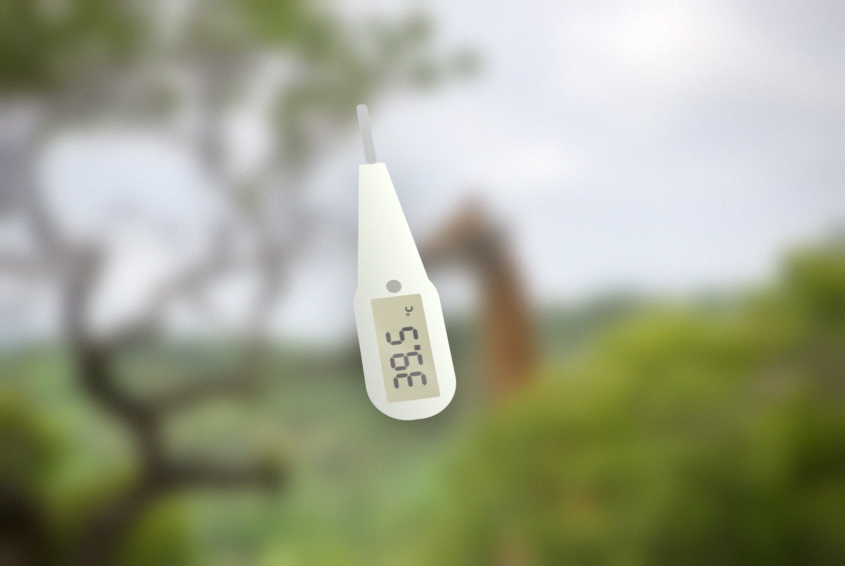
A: 39.5 (°C)
